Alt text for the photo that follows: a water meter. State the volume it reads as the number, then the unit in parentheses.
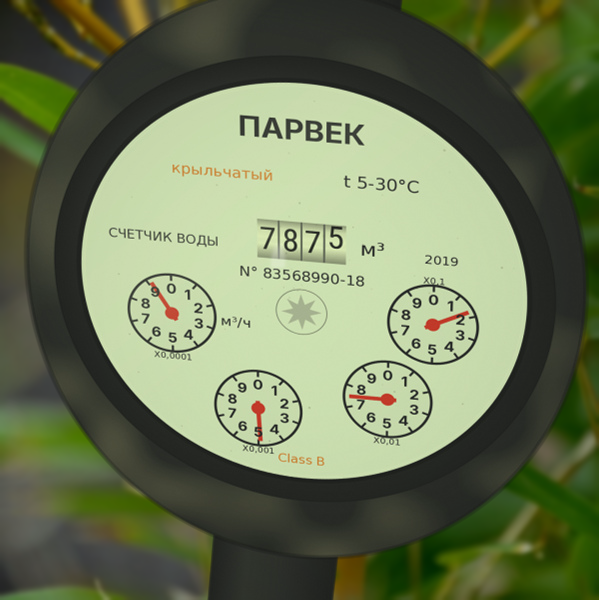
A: 7875.1749 (m³)
